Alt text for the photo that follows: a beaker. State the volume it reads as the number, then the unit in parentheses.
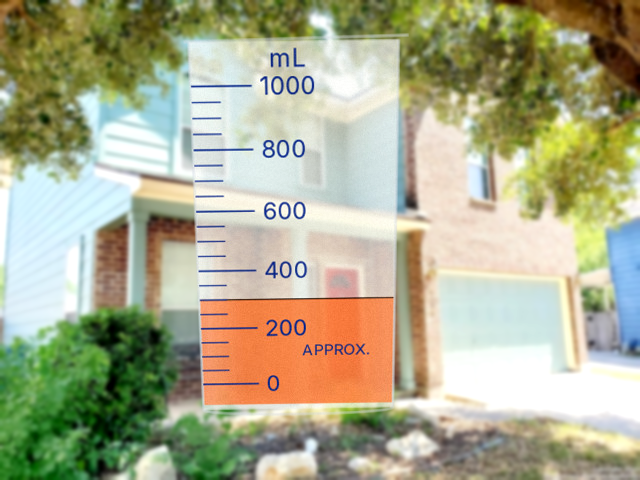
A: 300 (mL)
